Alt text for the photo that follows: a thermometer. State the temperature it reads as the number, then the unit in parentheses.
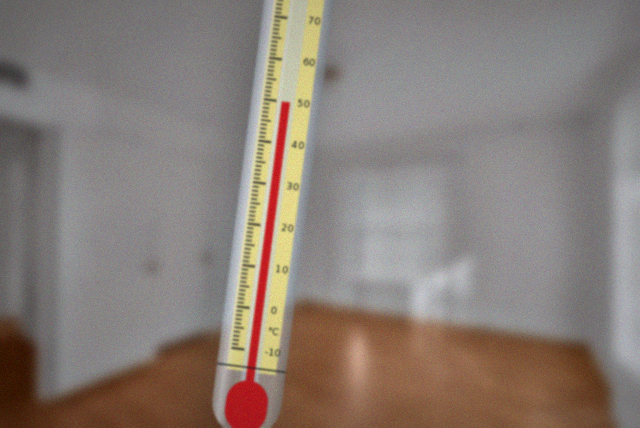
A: 50 (°C)
